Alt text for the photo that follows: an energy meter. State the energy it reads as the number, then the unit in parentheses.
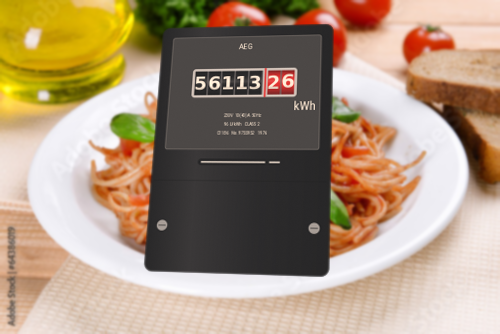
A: 56113.26 (kWh)
